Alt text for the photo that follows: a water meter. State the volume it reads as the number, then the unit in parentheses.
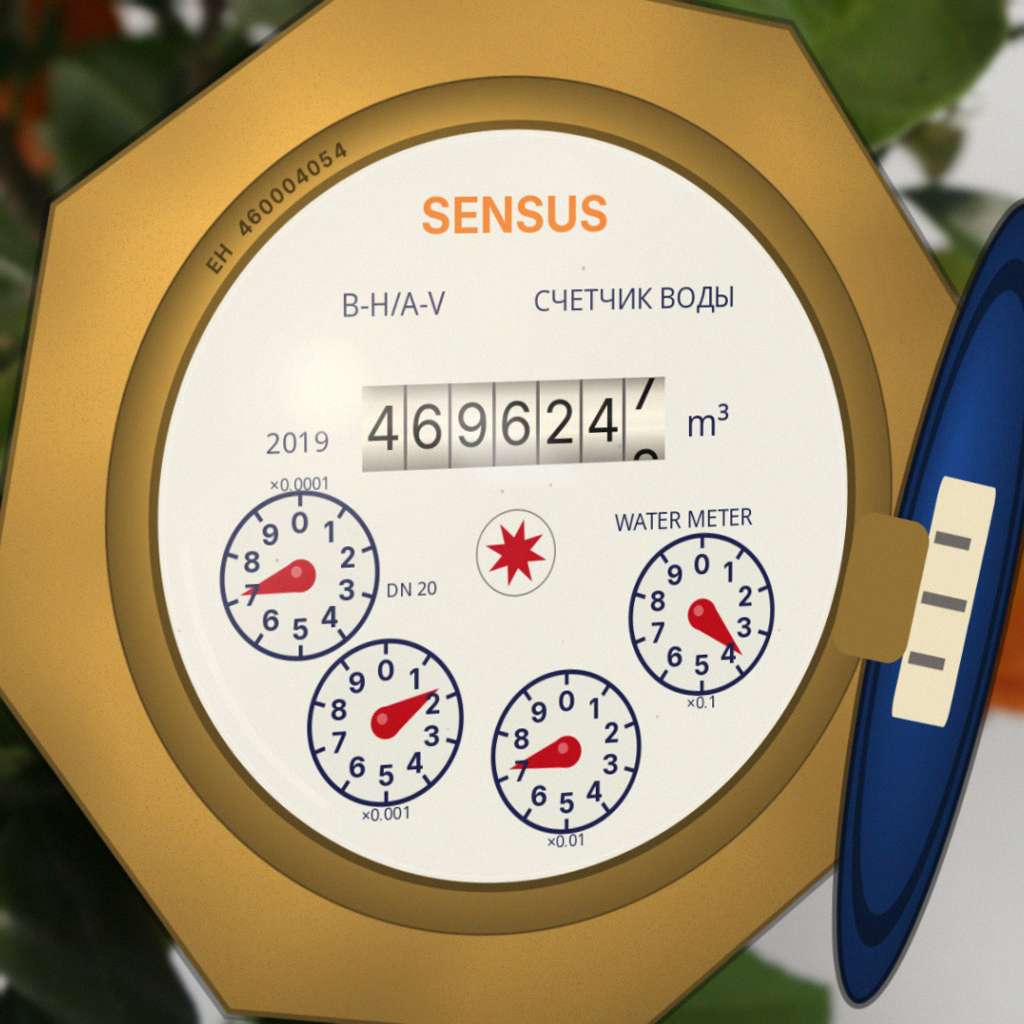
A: 4696247.3717 (m³)
